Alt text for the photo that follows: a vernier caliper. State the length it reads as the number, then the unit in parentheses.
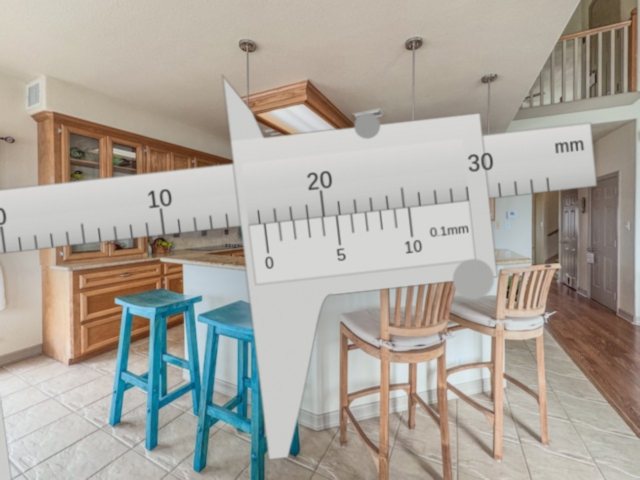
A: 16.3 (mm)
